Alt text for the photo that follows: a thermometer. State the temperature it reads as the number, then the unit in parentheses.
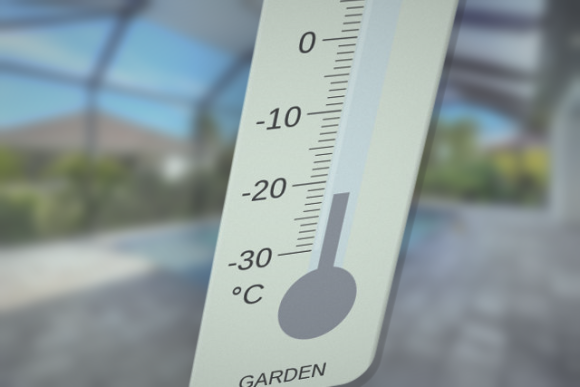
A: -22 (°C)
